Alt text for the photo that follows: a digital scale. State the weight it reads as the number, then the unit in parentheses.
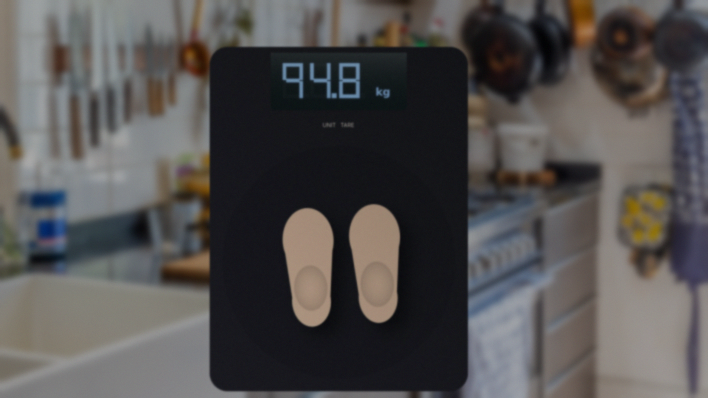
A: 94.8 (kg)
